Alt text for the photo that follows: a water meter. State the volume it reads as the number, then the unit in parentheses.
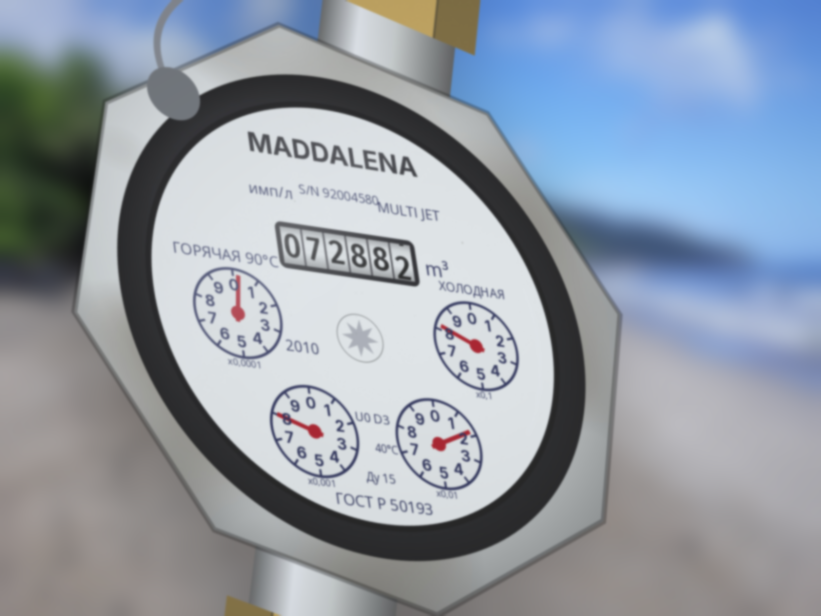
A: 72881.8180 (m³)
